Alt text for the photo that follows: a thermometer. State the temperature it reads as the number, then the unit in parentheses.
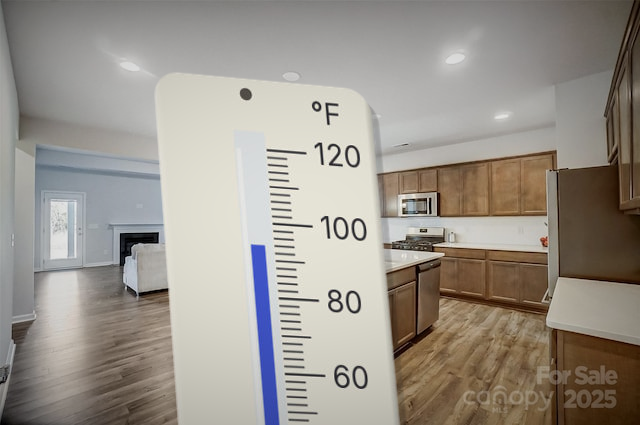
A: 94 (°F)
